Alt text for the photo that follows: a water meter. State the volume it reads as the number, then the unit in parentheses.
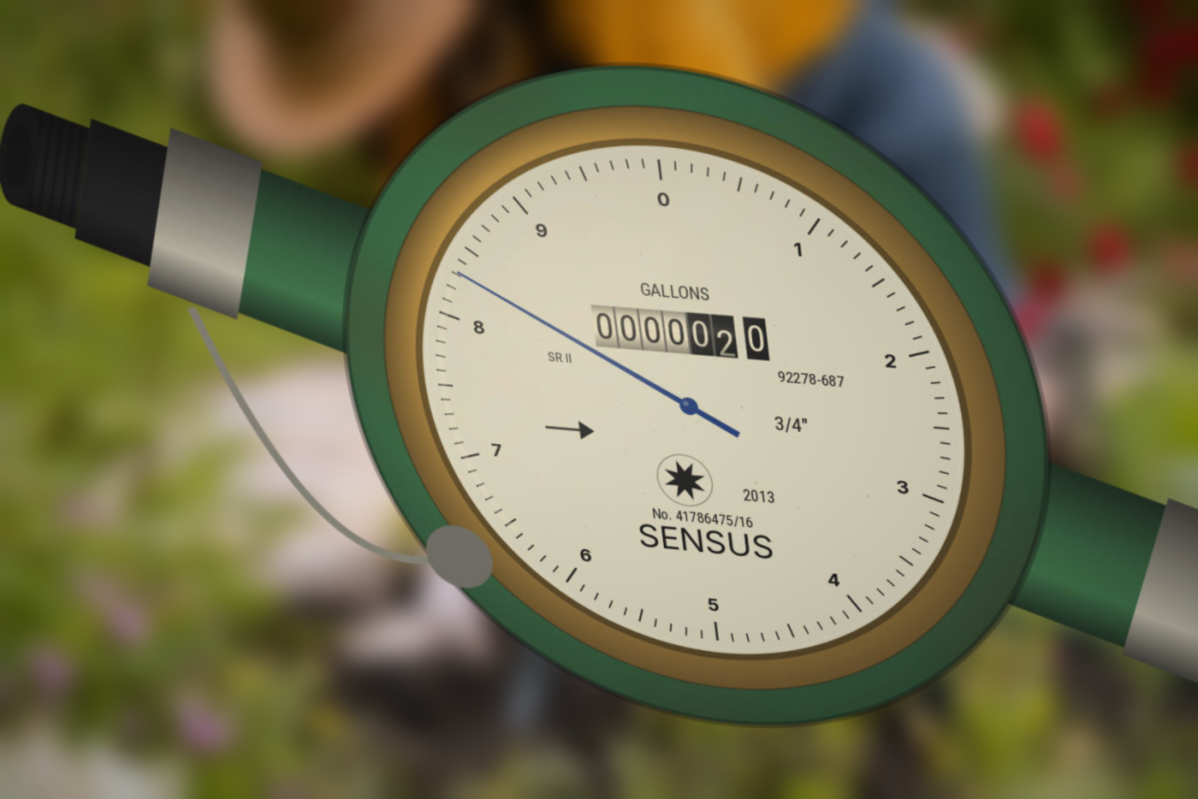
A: 18.3 (gal)
